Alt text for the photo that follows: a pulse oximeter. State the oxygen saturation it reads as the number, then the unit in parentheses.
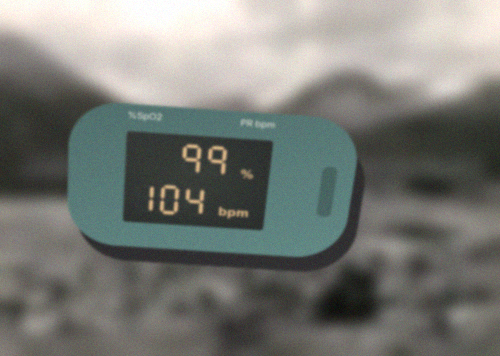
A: 99 (%)
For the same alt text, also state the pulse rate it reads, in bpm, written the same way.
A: 104 (bpm)
